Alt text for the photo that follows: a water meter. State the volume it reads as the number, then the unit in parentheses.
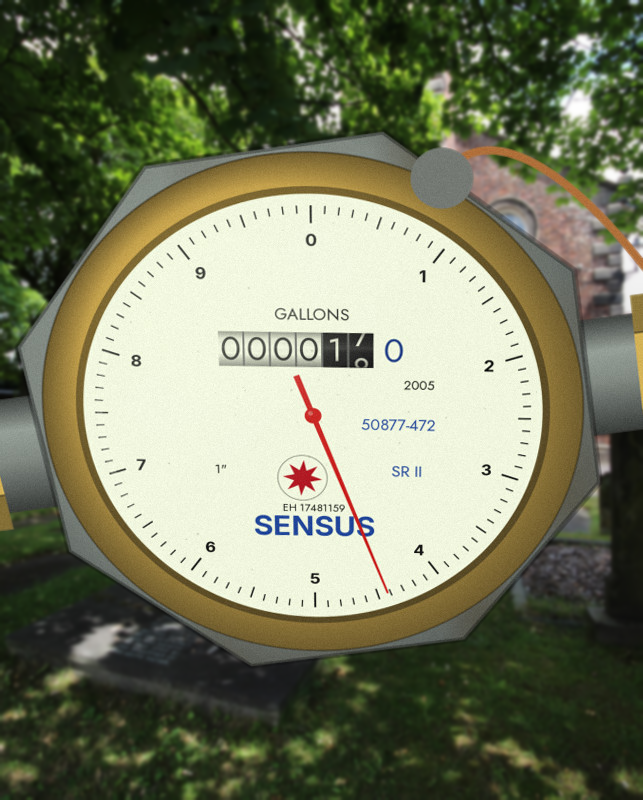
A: 174.4 (gal)
